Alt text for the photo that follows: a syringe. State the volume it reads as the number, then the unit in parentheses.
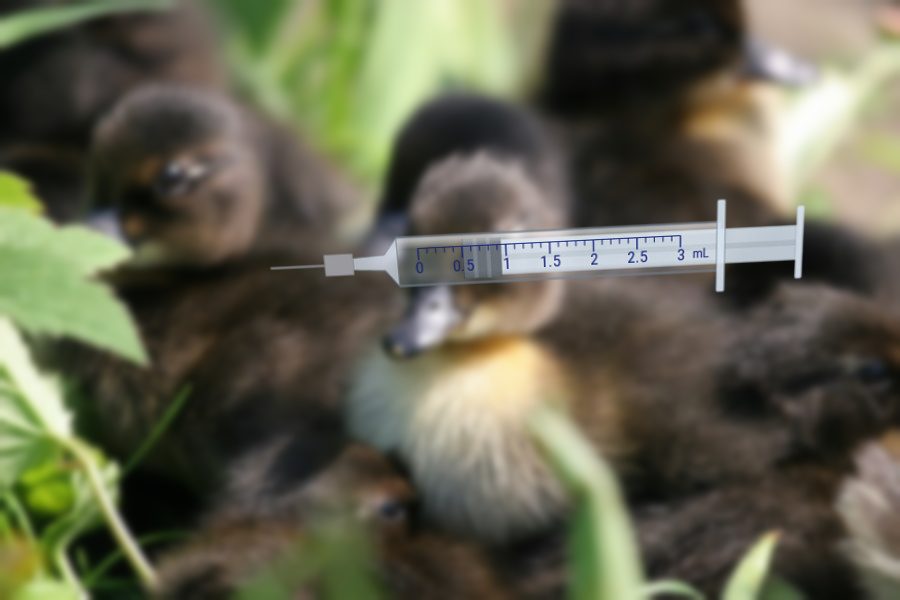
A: 0.5 (mL)
